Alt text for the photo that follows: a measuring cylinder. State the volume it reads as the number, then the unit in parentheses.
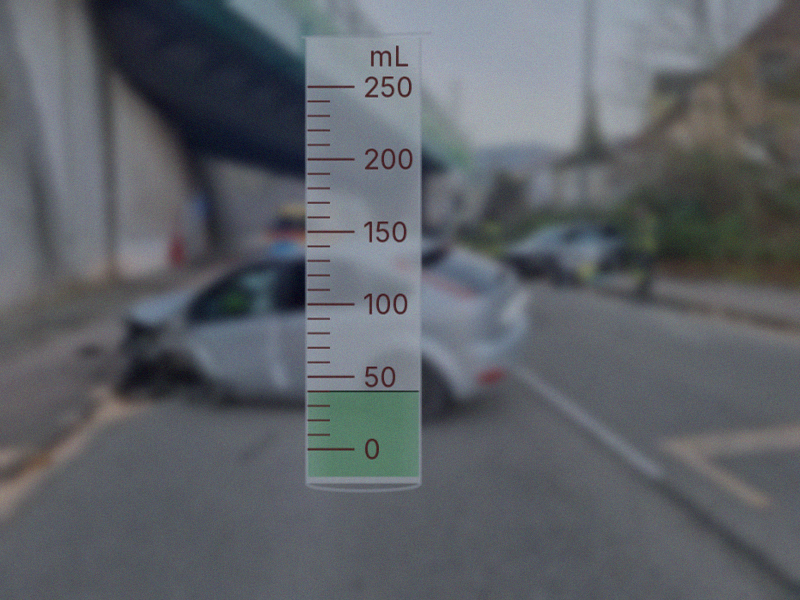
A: 40 (mL)
